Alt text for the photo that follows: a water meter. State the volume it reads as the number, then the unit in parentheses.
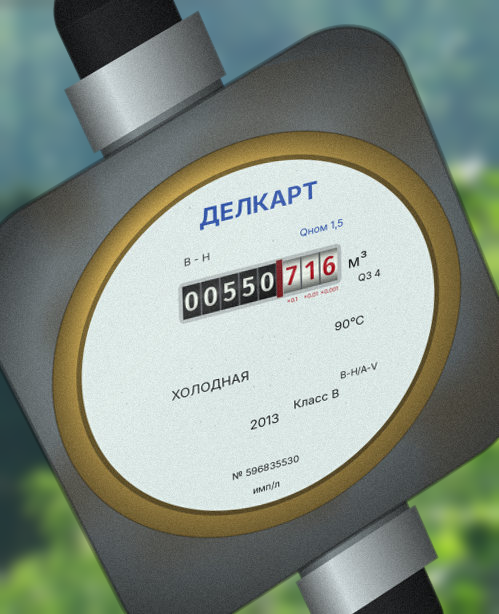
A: 550.716 (m³)
